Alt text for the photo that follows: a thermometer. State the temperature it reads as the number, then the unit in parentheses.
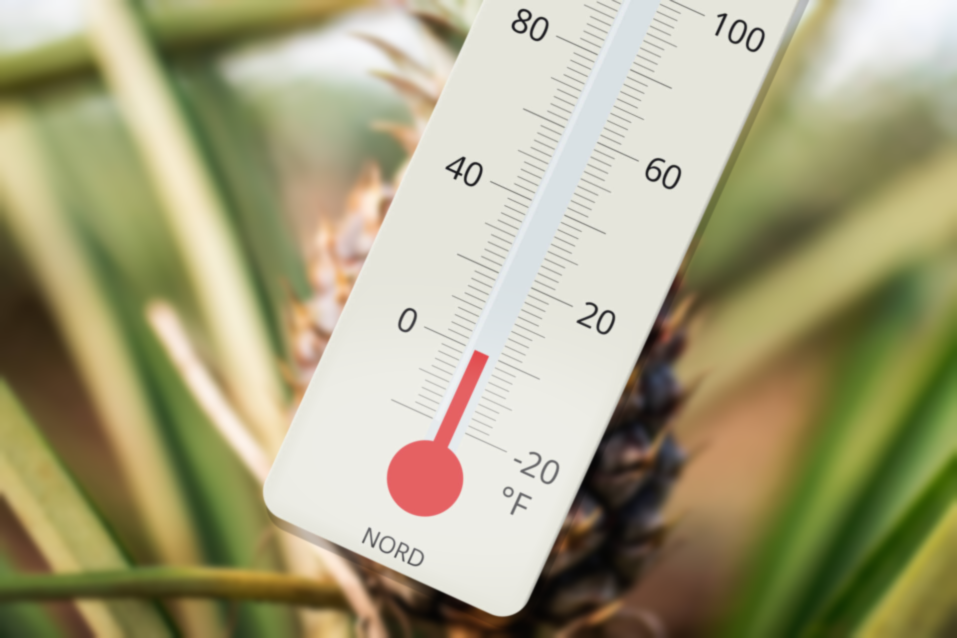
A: 0 (°F)
